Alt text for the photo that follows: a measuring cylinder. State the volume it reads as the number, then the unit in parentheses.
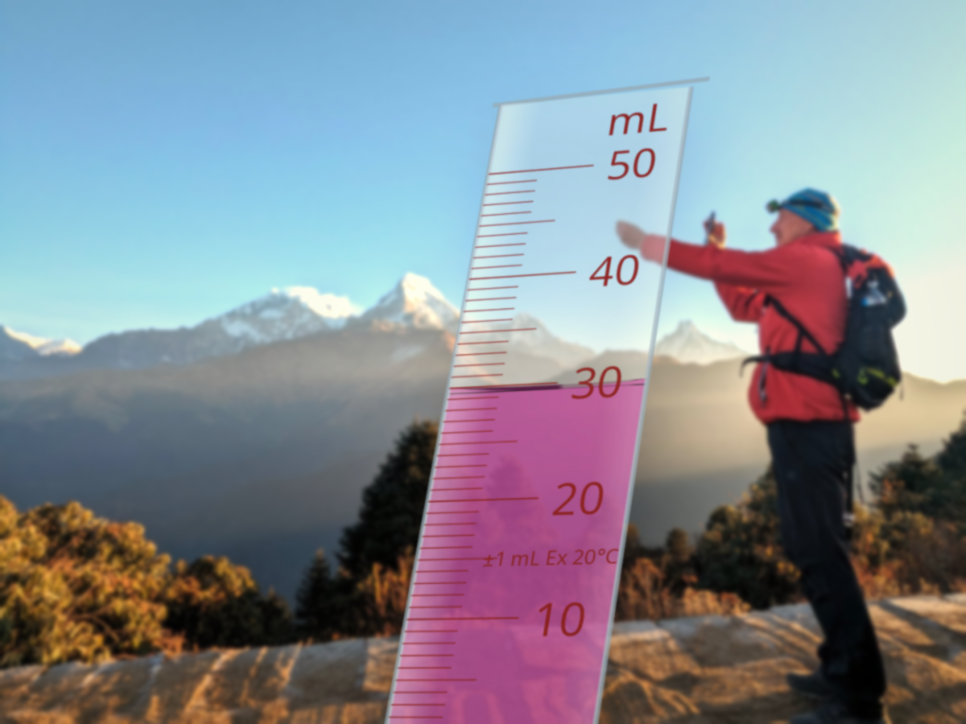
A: 29.5 (mL)
